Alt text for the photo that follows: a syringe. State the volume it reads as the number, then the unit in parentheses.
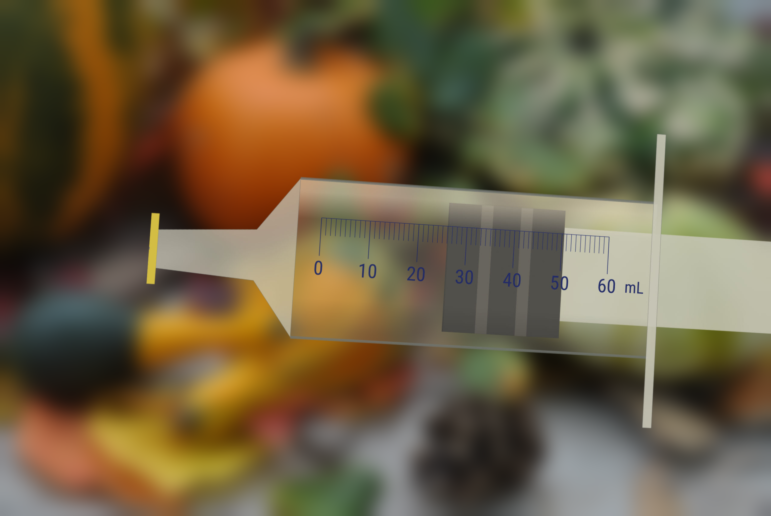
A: 26 (mL)
